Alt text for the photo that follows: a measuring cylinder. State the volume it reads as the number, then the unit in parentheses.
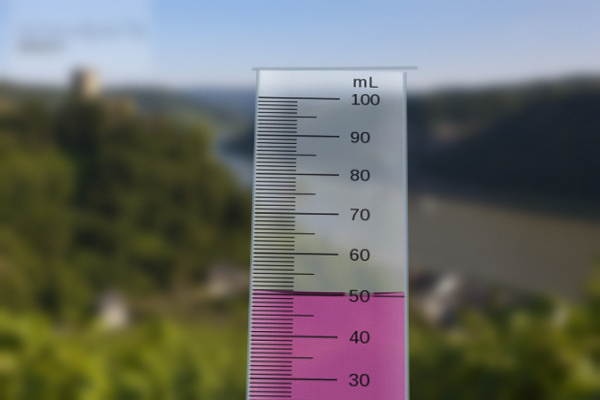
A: 50 (mL)
